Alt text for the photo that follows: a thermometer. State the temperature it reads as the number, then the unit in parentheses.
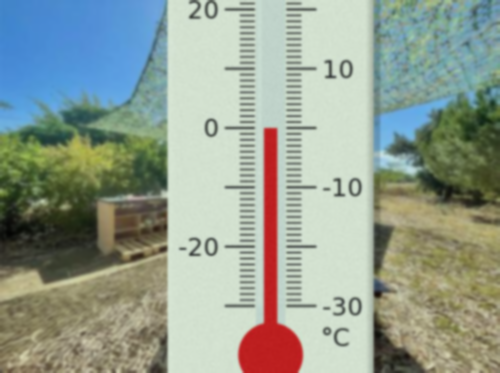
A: 0 (°C)
